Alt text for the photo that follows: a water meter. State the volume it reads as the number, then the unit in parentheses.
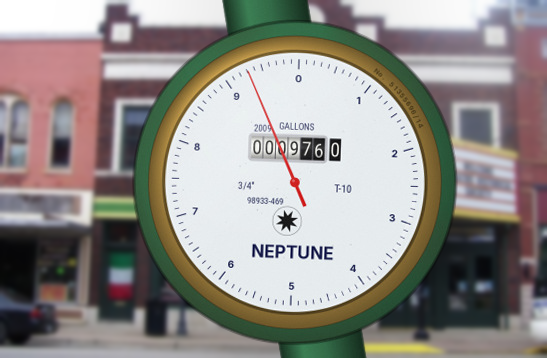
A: 9759.3 (gal)
